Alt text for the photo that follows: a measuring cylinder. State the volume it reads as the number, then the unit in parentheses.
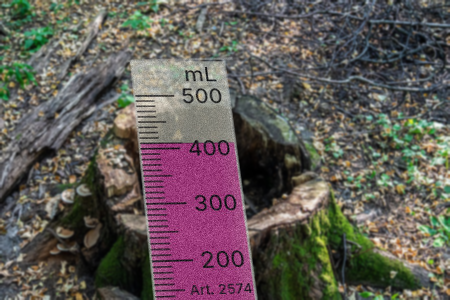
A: 410 (mL)
